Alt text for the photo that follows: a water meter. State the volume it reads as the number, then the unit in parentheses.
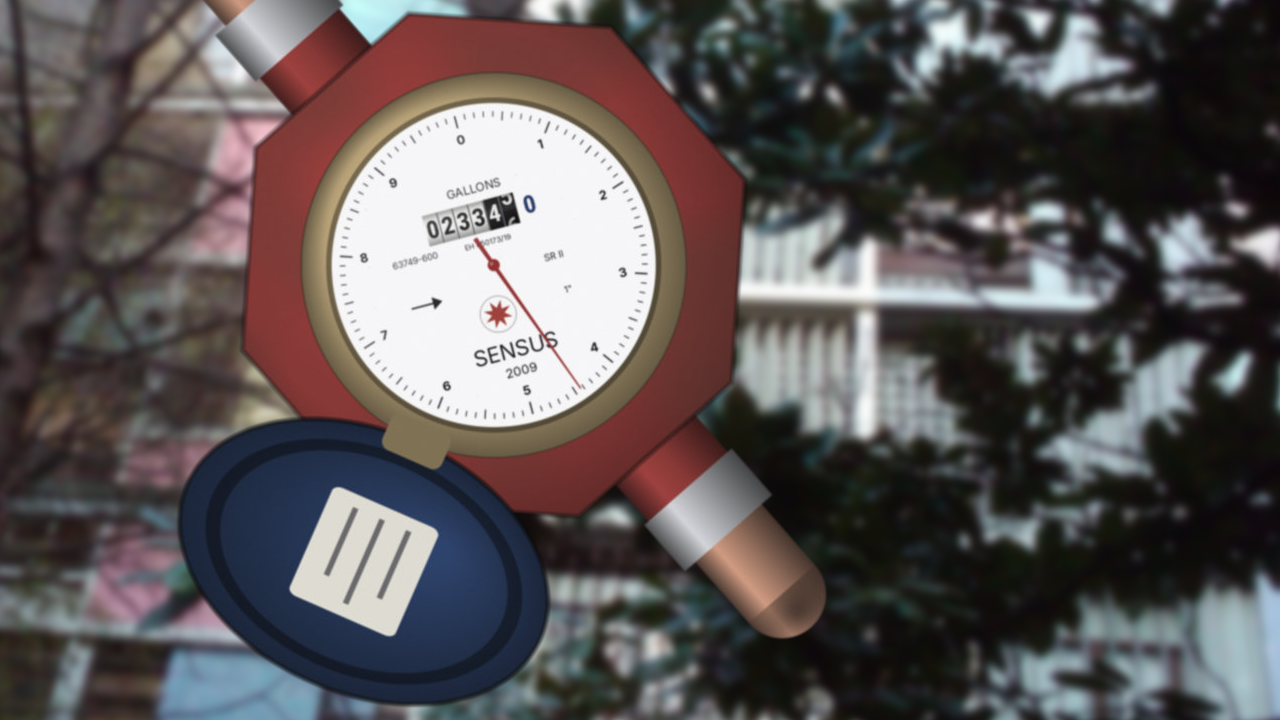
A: 233454.4 (gal)
